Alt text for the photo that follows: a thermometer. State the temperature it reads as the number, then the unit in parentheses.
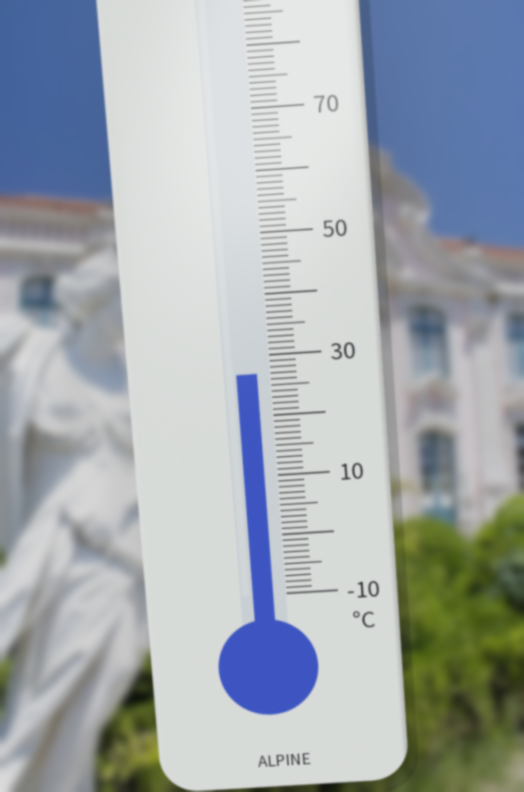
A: 27 (°C)
